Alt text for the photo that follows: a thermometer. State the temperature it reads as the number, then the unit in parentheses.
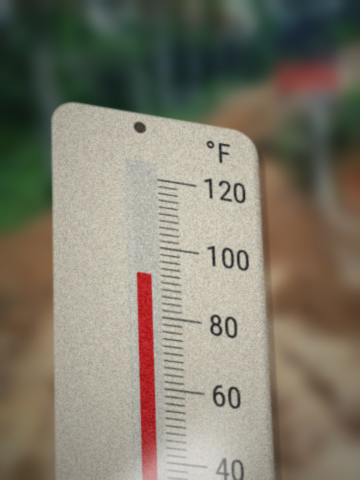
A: 92 (°F)
